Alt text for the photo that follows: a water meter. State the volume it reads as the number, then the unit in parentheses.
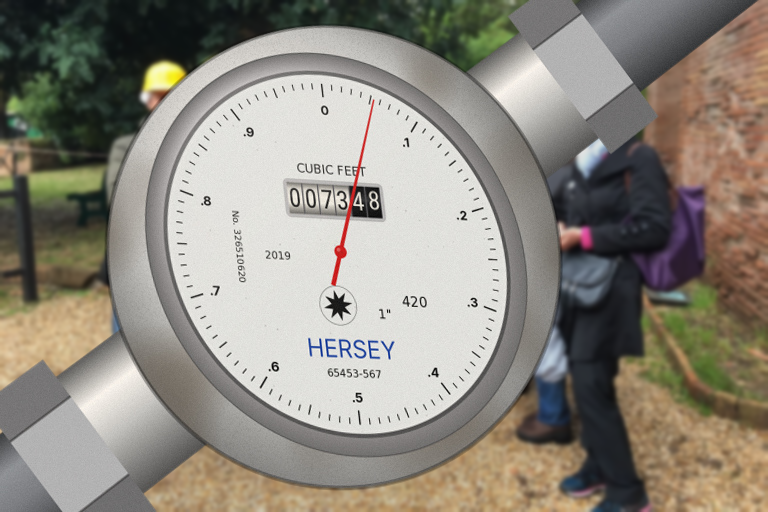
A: 7348.05 (ft³)
